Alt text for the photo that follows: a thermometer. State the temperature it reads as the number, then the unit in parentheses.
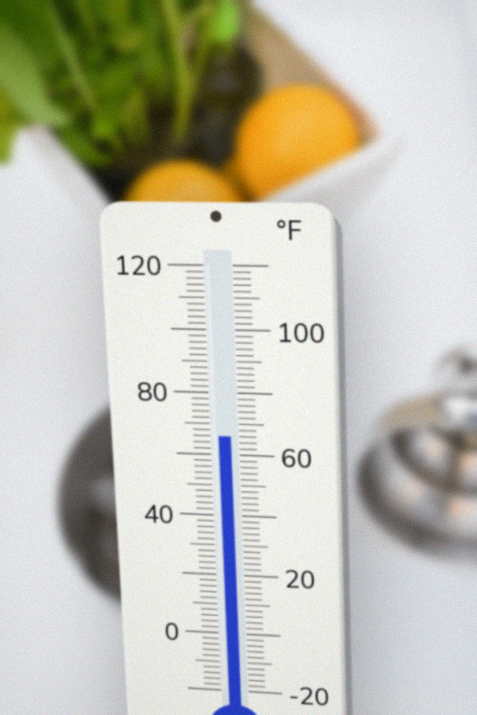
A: 66 (°F)
